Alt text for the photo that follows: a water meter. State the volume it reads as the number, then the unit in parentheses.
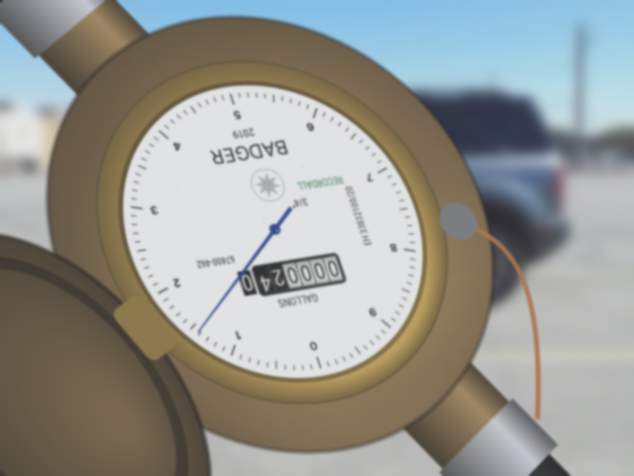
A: 241.4 (gal)
